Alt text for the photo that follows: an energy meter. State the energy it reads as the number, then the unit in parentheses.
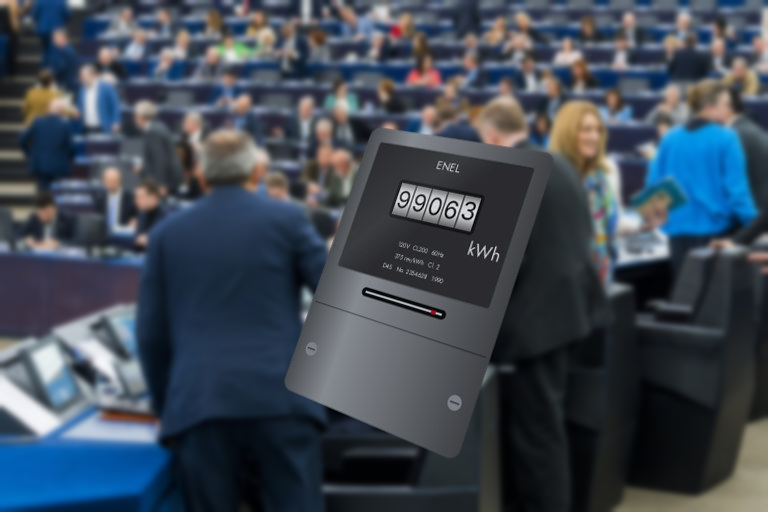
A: 99063 (kWh)
